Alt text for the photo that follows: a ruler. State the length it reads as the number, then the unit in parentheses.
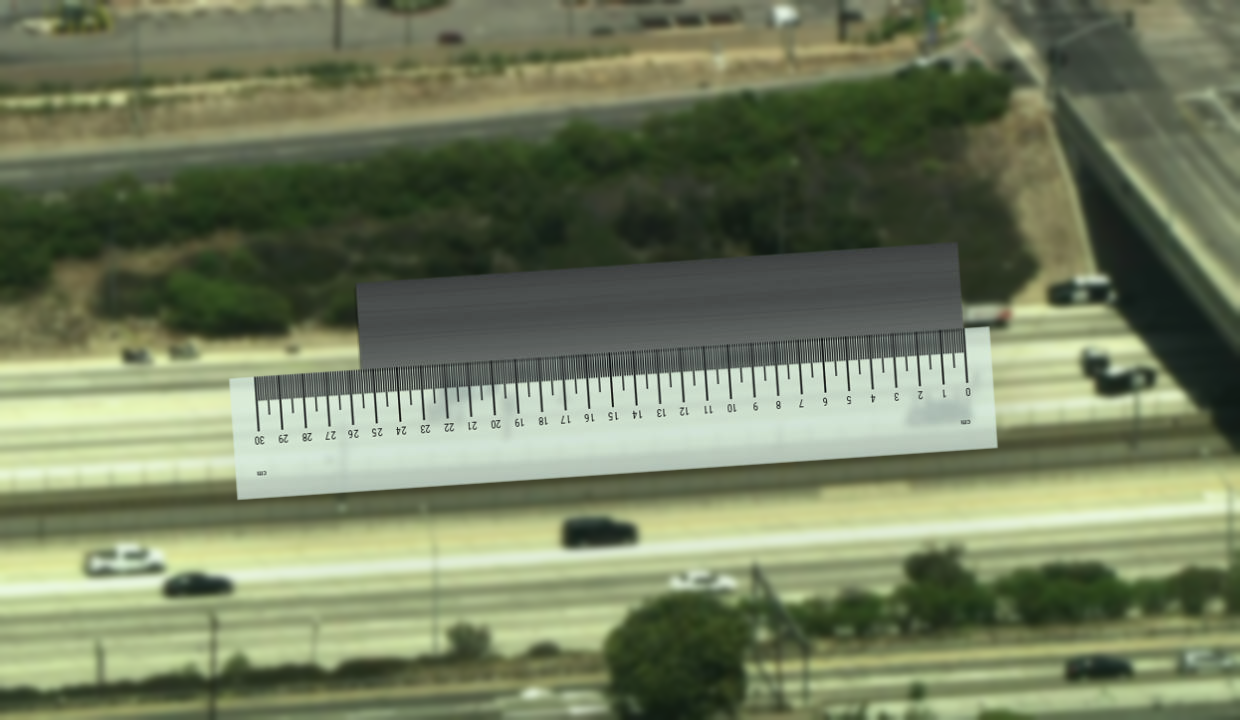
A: 25.5 (cm)
